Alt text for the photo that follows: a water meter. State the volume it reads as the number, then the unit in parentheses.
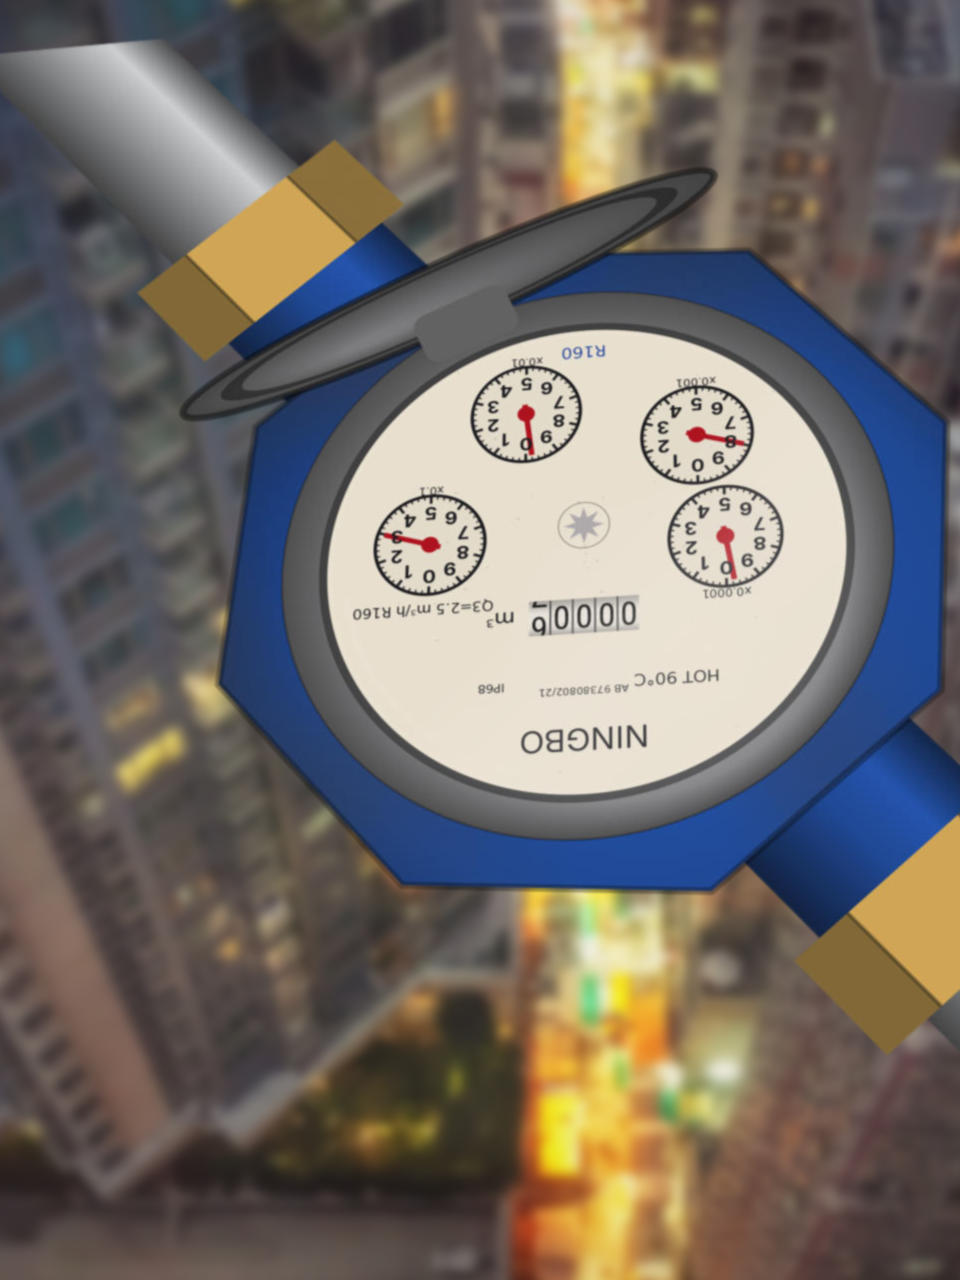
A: 6.2979 (m³)
